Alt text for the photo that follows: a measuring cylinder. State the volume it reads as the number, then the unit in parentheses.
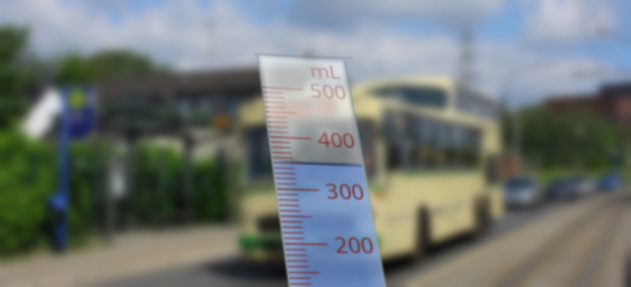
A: 350 (mL)
